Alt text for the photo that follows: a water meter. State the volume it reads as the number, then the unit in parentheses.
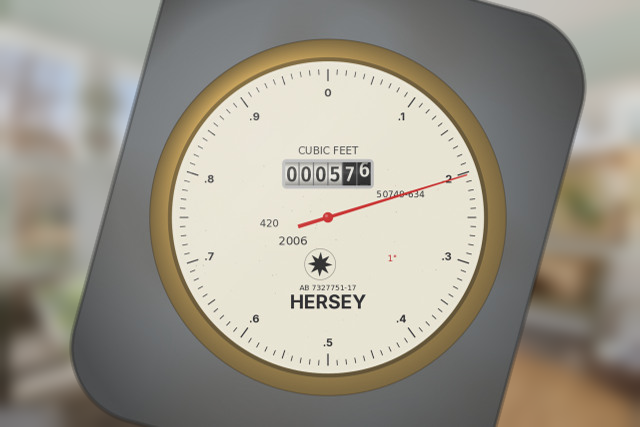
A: 576.20 (ft³)
